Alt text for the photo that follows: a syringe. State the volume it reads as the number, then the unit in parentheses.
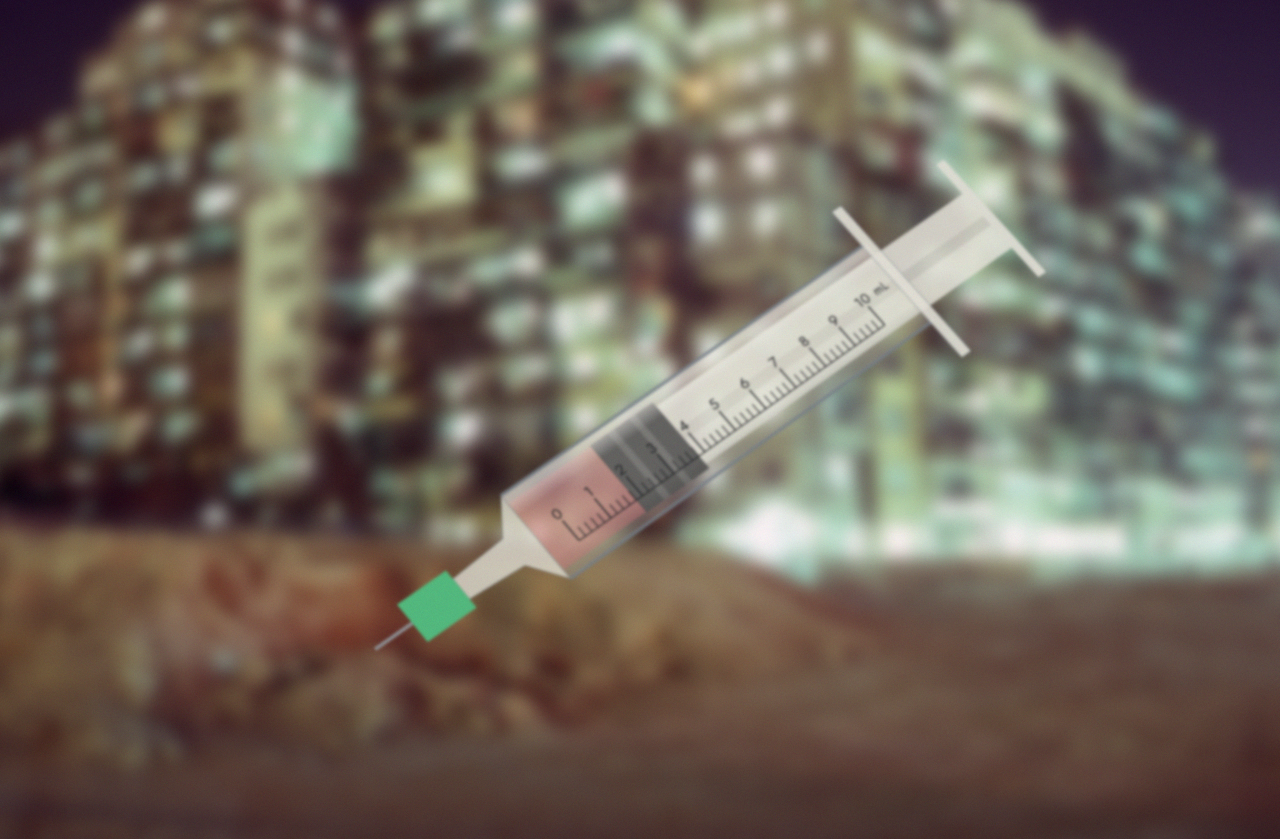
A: 1.8 (mL)
